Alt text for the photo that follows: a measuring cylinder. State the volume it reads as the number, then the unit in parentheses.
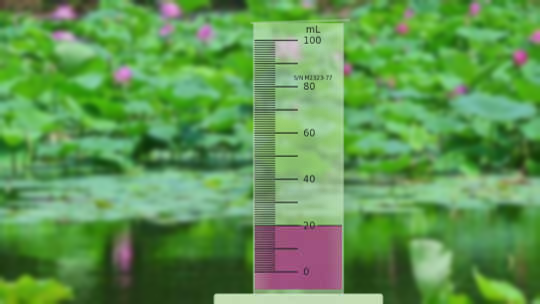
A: 20 (mL)
